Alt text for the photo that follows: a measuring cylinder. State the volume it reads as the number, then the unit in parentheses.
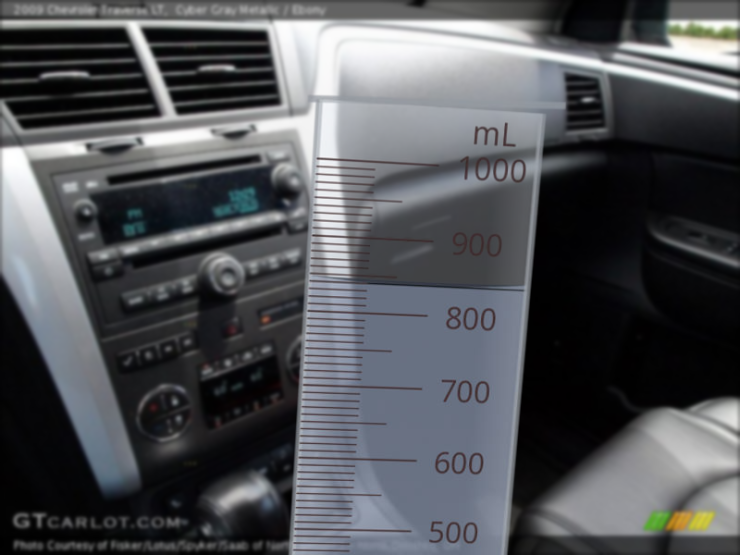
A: 840 (mL)
